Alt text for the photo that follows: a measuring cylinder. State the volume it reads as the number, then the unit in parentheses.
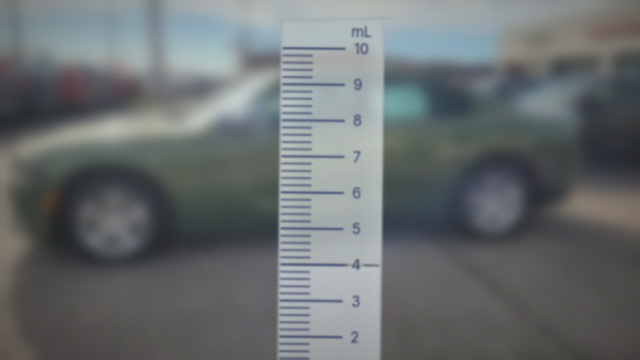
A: 4 (mL)
